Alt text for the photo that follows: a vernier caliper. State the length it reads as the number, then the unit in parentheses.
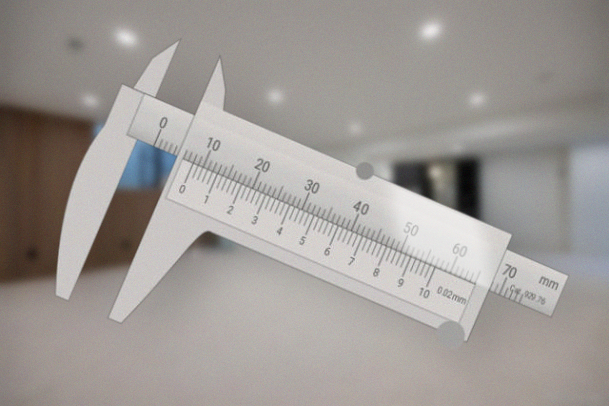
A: 8.0 (mm)
